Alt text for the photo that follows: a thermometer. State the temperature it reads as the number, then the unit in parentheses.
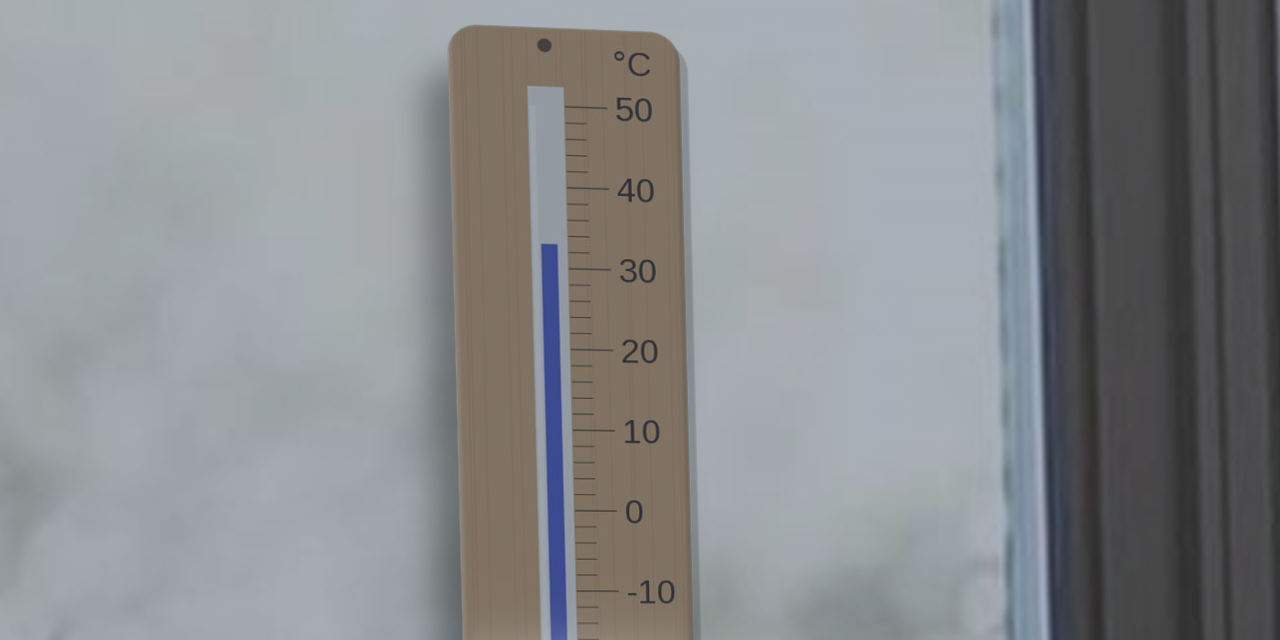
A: 33 (°C)
